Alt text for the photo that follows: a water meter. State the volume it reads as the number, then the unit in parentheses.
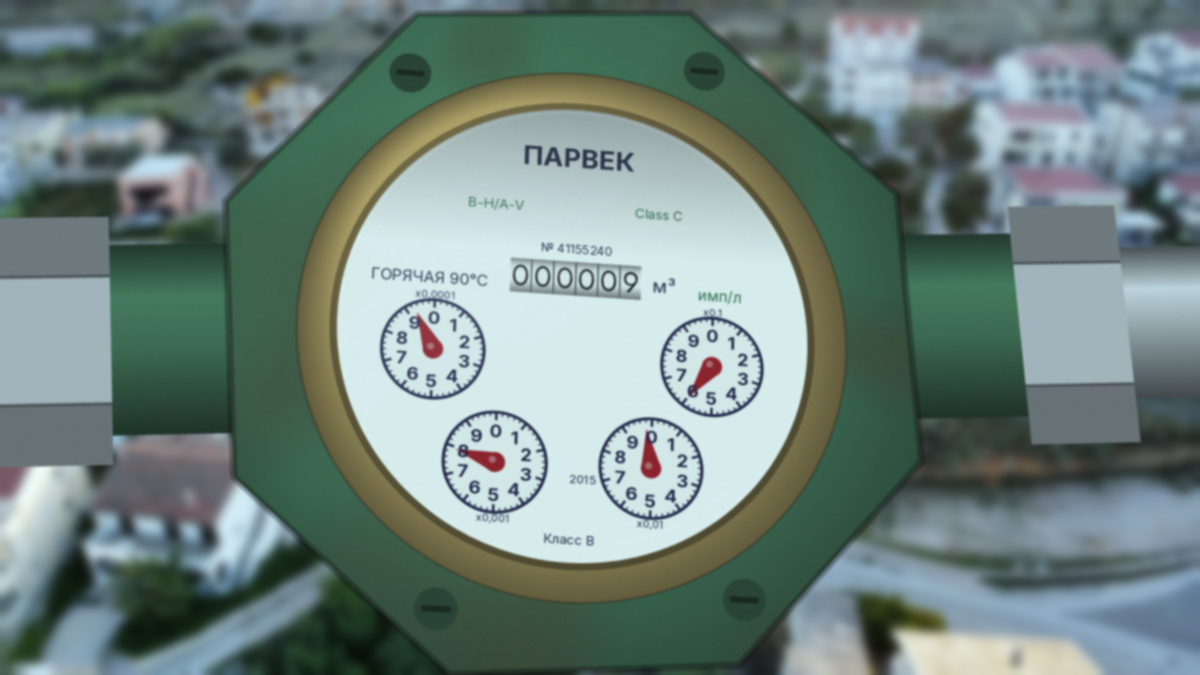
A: 9.5979 (m³)
